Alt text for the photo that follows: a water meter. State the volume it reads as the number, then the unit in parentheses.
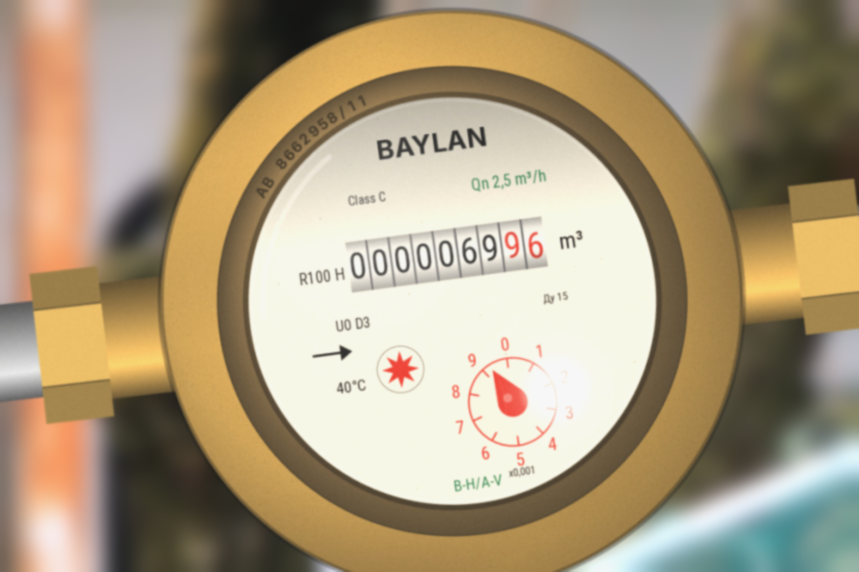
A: 69.959 (m³)
